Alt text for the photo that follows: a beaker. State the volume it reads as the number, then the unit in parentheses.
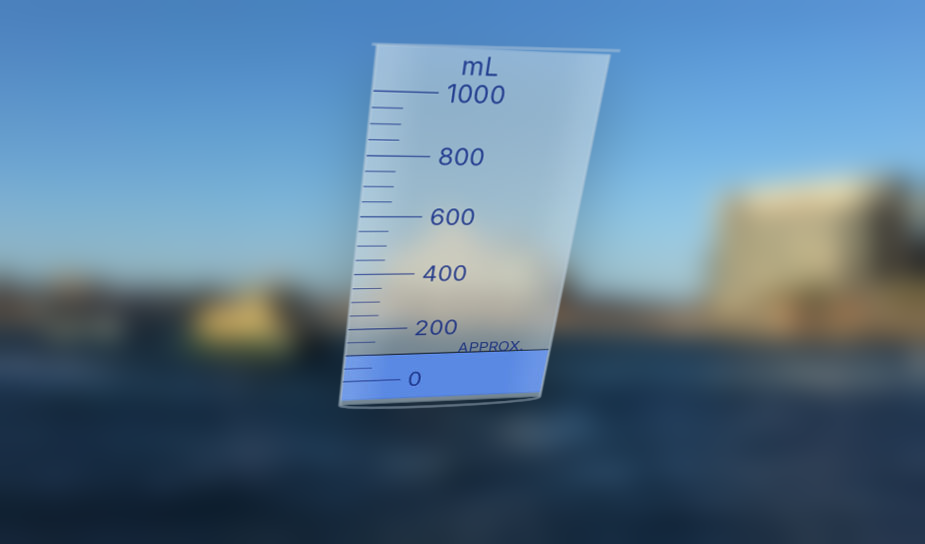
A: 100 (mL)
